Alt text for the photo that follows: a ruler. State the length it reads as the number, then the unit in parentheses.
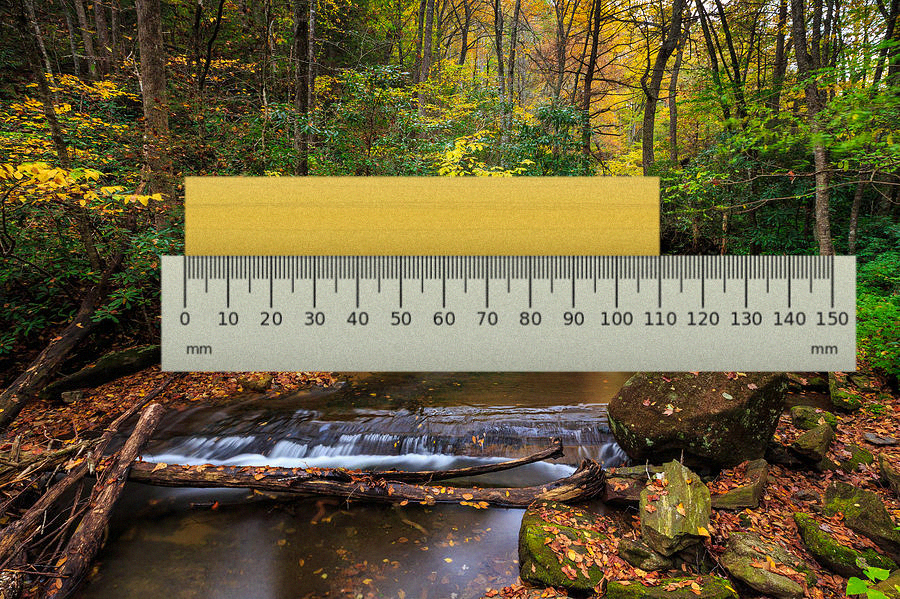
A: 110 (mm)
